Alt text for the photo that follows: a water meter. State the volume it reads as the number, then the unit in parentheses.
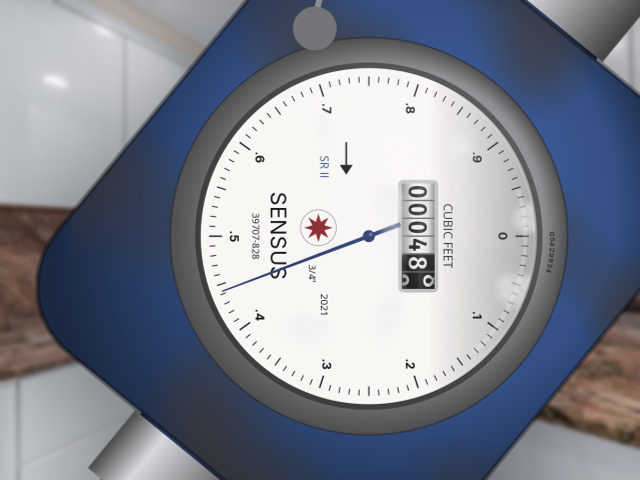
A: 488.44 (ft³)
